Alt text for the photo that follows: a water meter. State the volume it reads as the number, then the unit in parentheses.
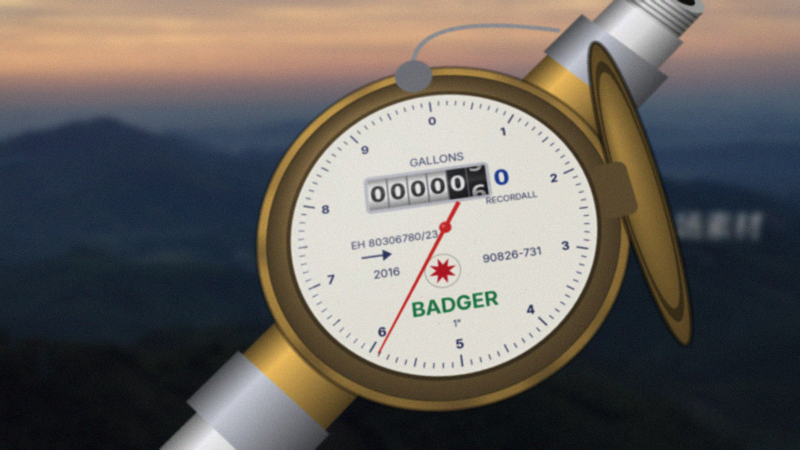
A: 55.9 (gal)
